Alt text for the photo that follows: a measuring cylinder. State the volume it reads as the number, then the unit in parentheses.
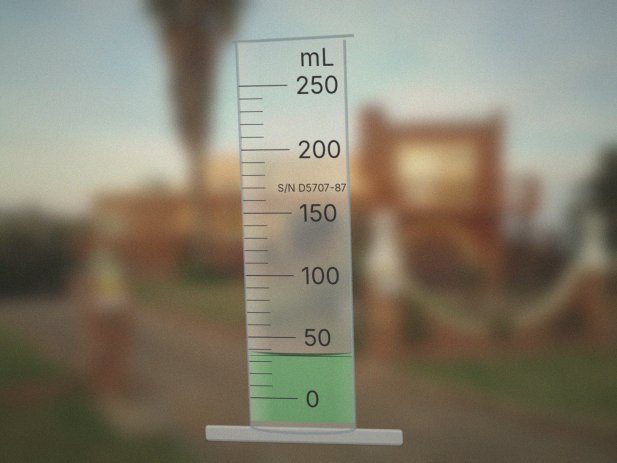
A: 35 (mL)
